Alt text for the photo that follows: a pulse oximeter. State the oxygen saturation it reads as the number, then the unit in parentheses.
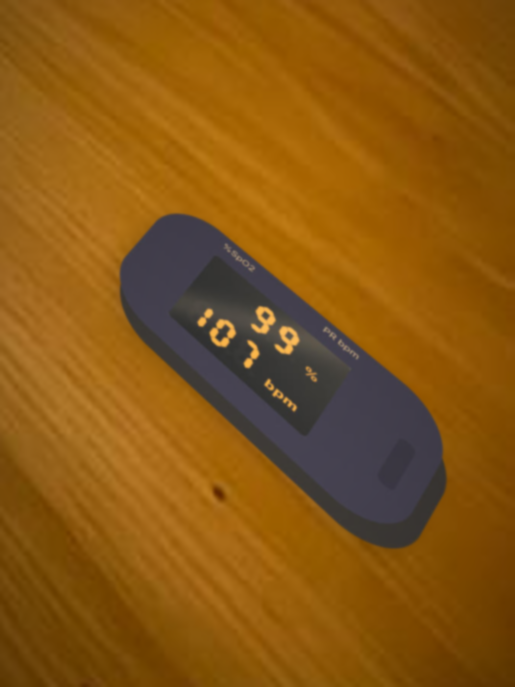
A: 99 (%)
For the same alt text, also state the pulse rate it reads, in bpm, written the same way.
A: 107 (bpm)
